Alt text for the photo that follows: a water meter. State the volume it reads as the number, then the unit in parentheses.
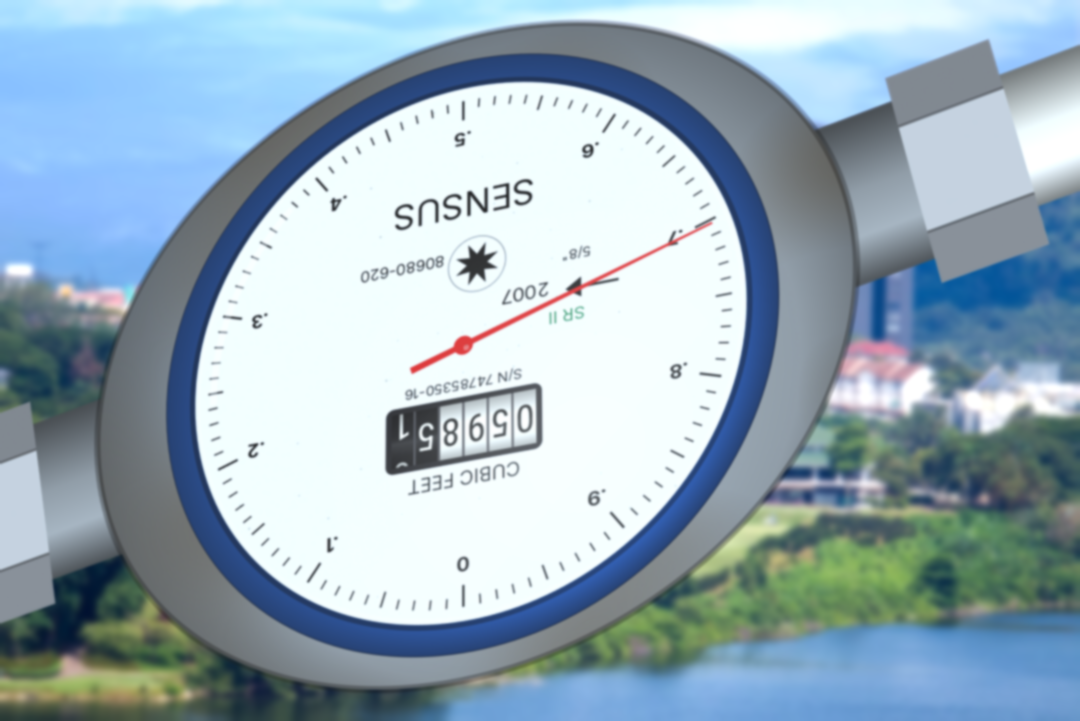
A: 59850.70 (ft³)
